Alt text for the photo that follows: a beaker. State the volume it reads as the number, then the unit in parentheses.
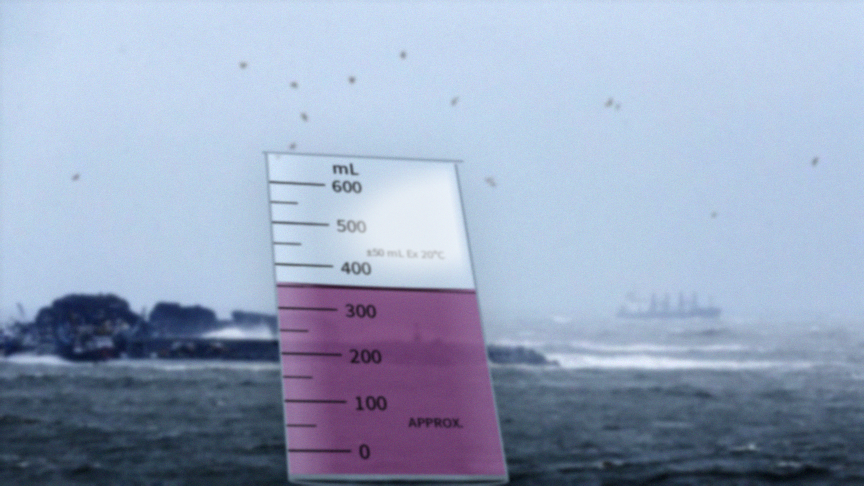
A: 350 (mL)
